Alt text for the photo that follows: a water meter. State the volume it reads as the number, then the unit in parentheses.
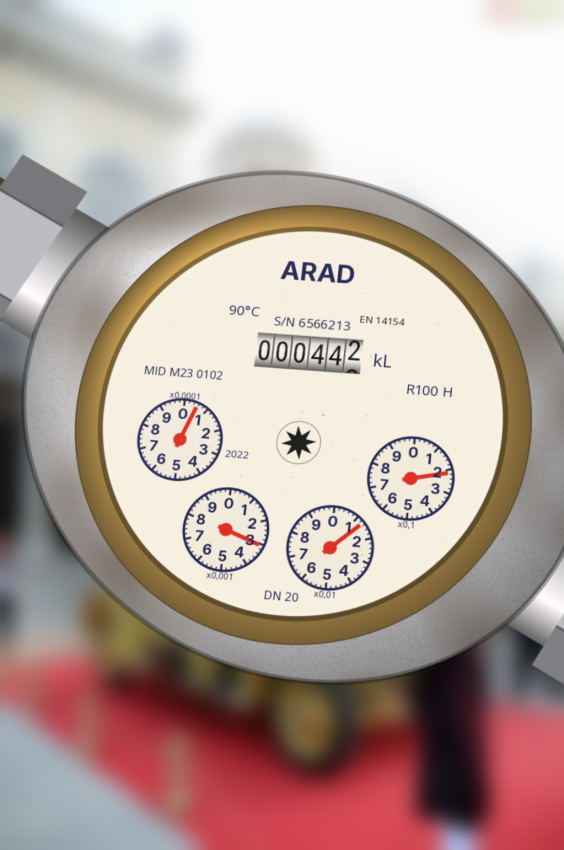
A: 442.2130 (kL)
